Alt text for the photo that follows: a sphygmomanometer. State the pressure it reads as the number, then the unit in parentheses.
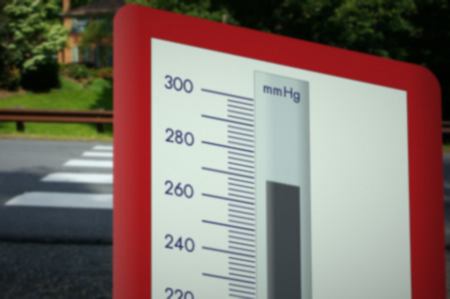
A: 270 (mmHg)
